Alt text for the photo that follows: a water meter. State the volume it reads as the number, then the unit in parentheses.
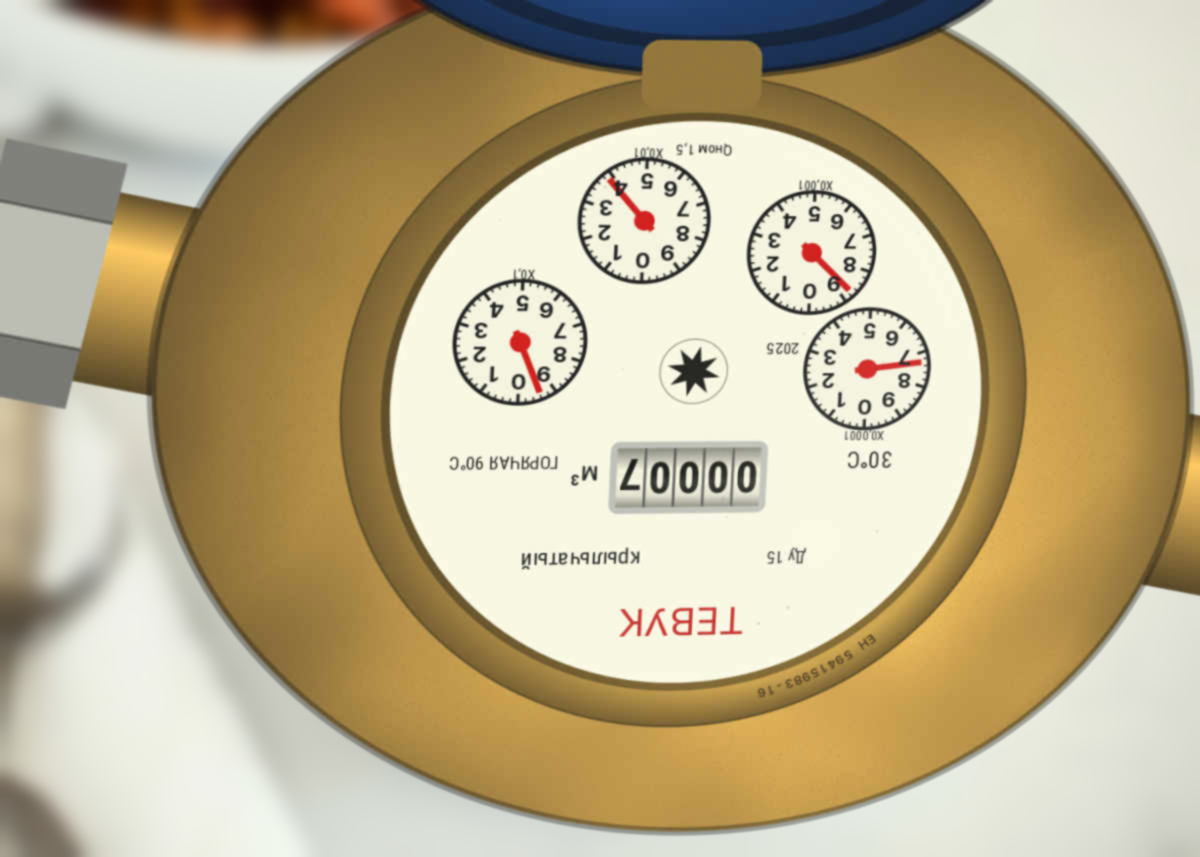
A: 6.9387 (m³)
